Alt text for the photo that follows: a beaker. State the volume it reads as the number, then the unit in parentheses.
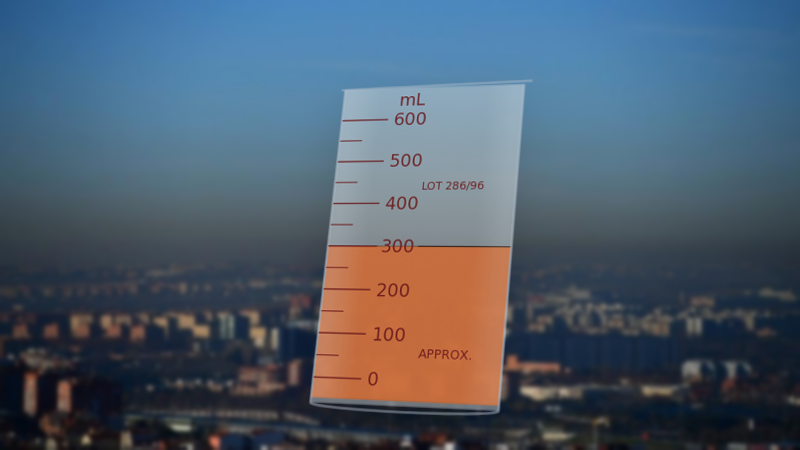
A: 300 (mL)
